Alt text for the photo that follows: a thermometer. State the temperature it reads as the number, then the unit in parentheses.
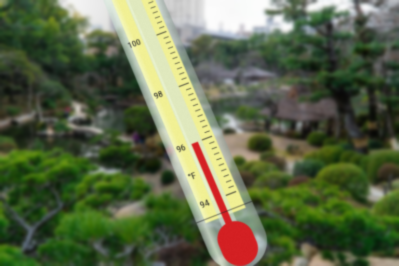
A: 96 (°F)
